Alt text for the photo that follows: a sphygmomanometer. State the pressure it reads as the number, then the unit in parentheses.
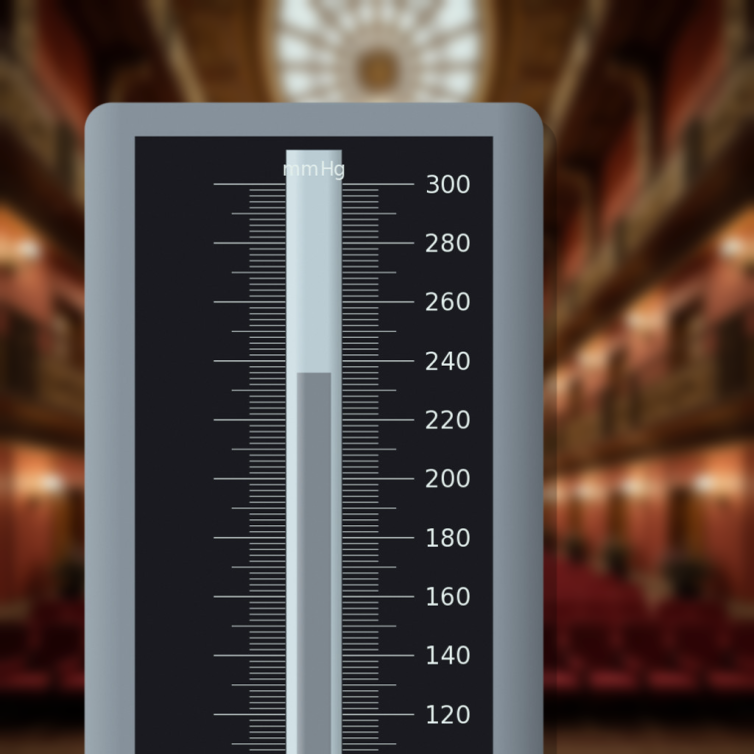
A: 236 (mmHg)
